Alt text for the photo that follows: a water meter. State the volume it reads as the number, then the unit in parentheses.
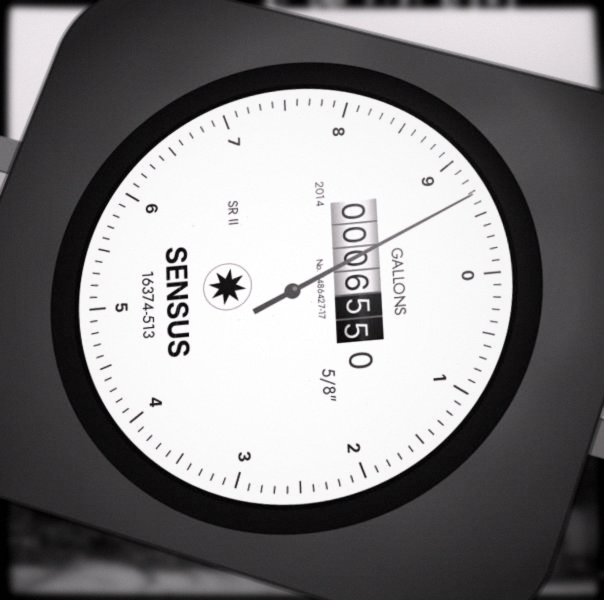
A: 6549.3 (gal)
